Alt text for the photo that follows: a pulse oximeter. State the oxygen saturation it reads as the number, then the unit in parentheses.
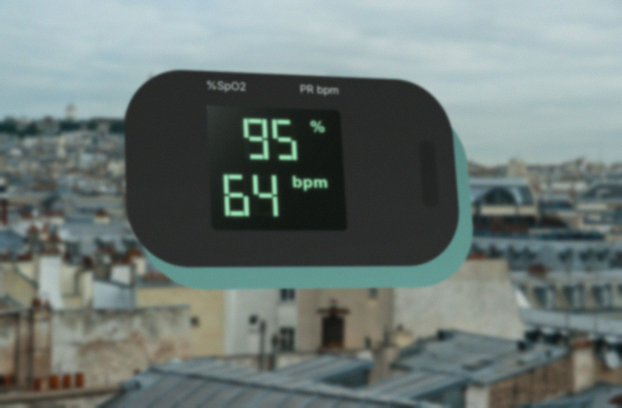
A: 95 (%)
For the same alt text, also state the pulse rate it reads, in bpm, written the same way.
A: 64 (bpm)
